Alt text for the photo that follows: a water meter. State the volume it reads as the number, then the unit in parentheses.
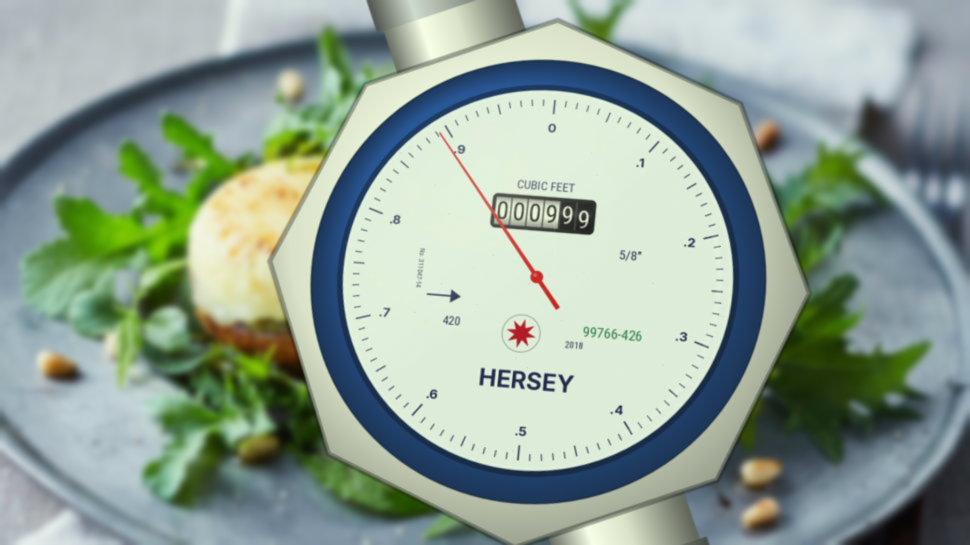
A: 998.89 (ft³)
